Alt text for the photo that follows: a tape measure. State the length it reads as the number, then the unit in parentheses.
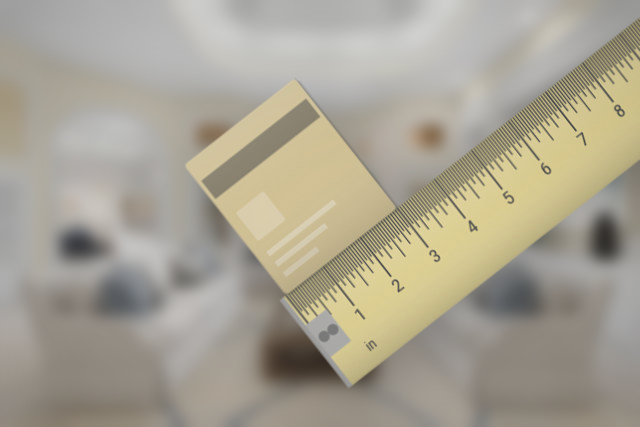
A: 3 (in)
